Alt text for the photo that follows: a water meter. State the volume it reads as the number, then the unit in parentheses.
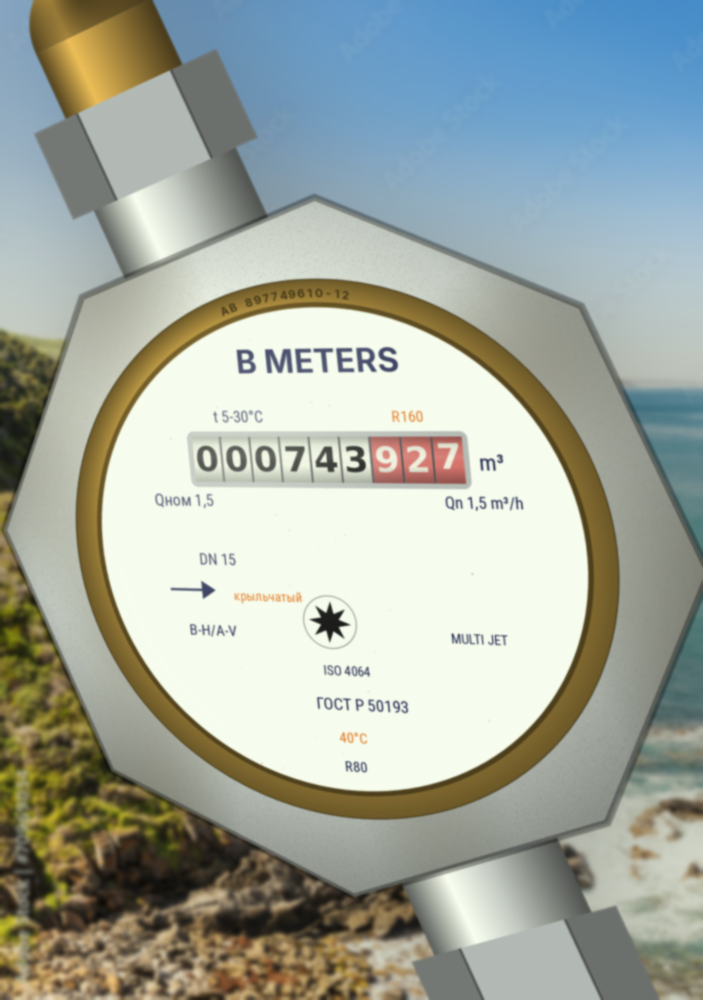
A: 743.927 (m³)
